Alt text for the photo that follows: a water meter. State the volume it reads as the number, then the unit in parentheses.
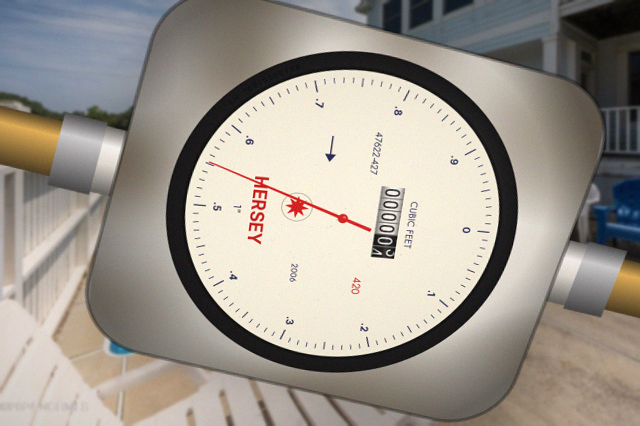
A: 3.55 (ft³)
